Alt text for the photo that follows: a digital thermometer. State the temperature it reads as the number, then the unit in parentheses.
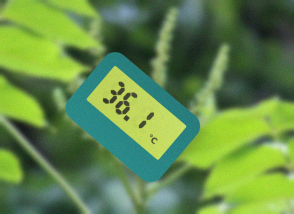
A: 36.1 (°C)
